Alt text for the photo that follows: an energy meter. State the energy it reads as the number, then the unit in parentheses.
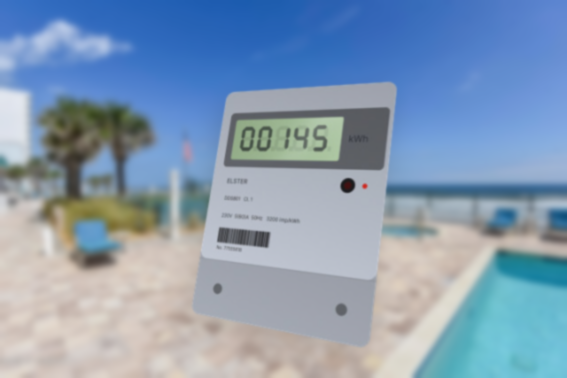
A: 145 (kWh)
